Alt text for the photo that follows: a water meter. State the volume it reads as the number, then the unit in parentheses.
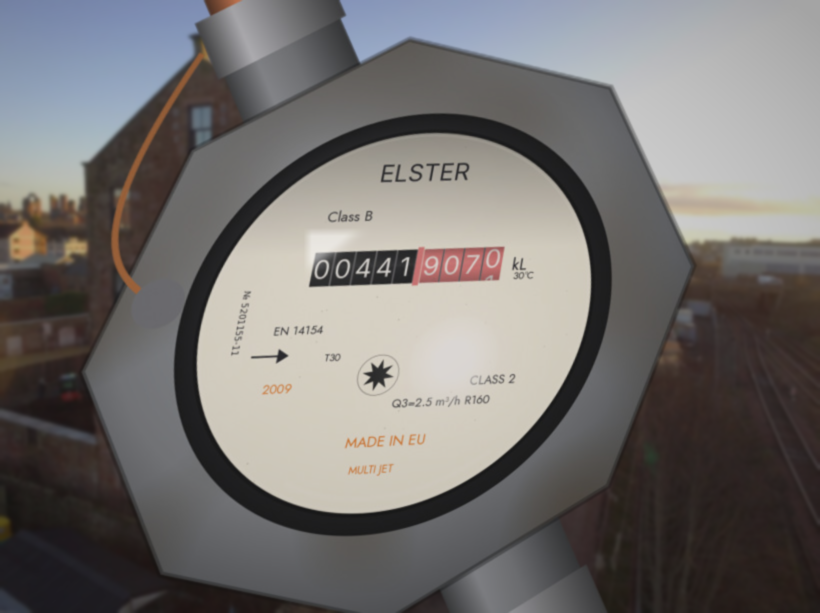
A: 441.9070 (kL)
